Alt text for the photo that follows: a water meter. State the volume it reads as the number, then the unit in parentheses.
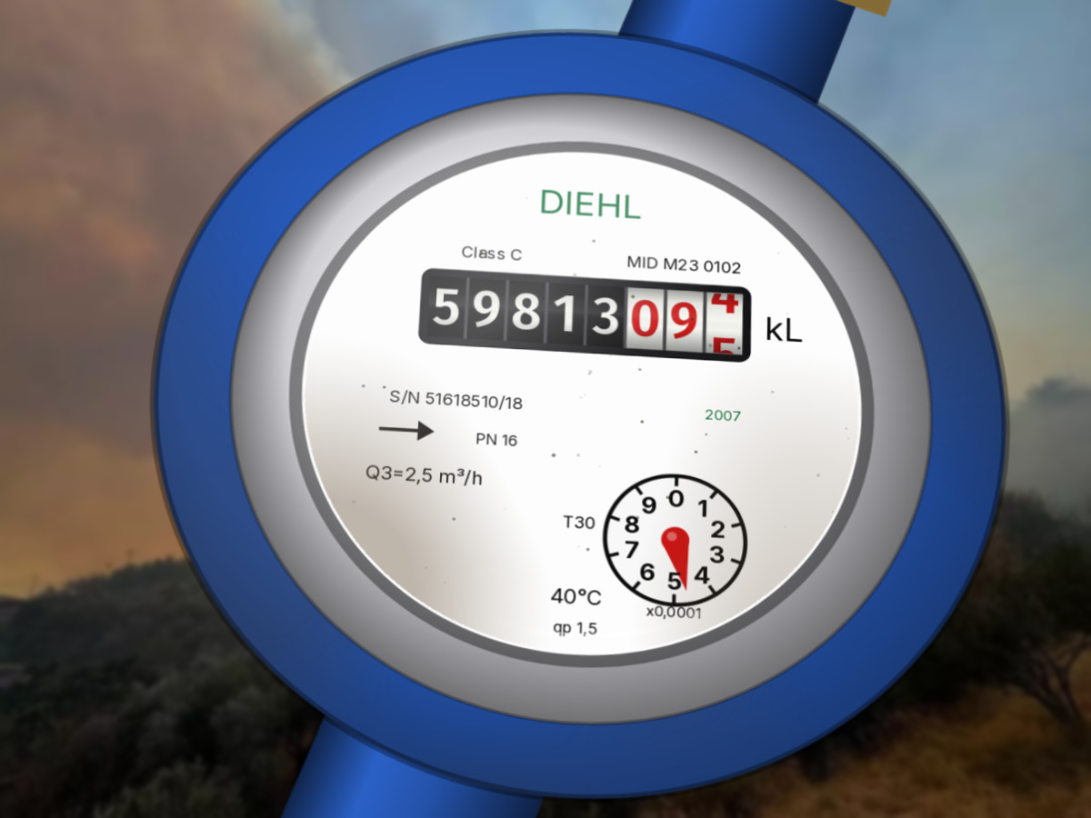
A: 59813.0944 (kL)
